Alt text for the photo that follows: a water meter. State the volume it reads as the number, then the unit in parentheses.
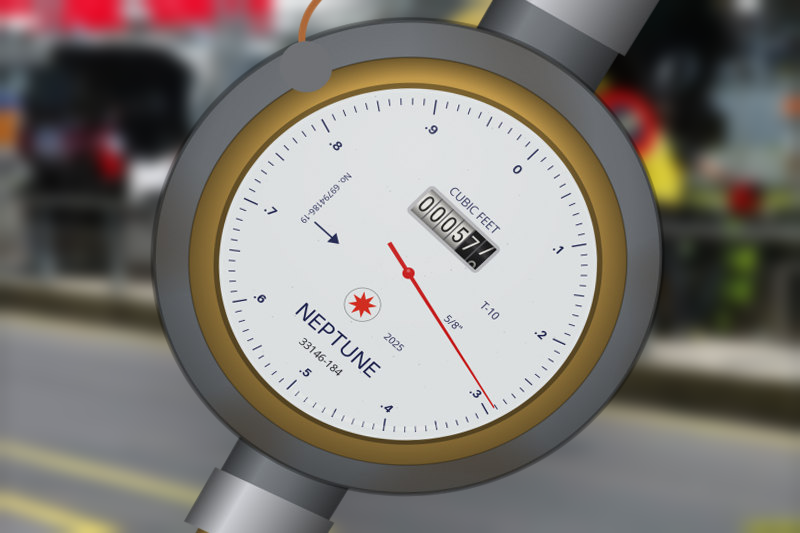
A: 577.29 (ft³)
